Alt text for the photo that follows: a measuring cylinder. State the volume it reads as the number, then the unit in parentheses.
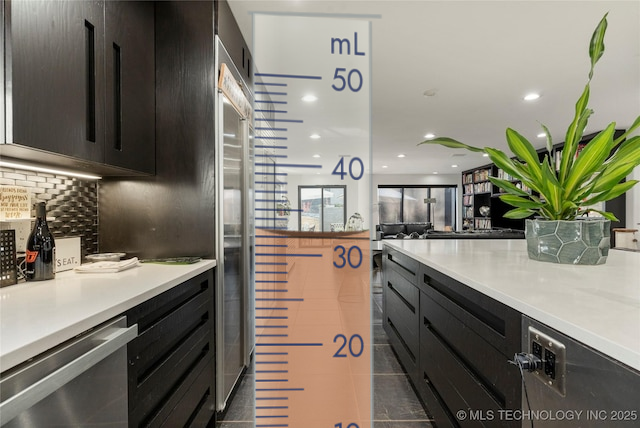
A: 32 (mL)
